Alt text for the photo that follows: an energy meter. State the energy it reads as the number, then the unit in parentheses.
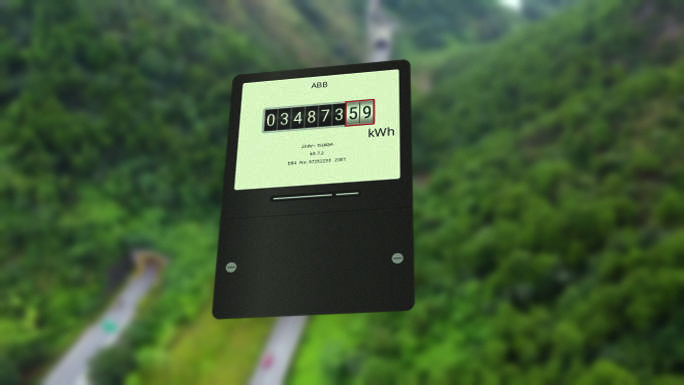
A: 34873.59 (kWh)
